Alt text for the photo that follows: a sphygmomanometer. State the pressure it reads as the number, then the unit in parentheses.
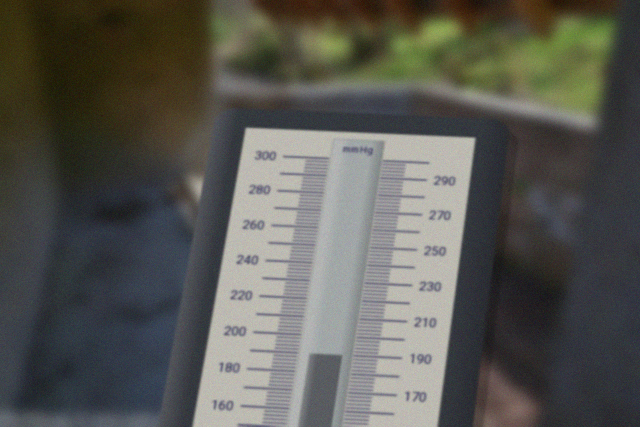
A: 190 (mmHg)
